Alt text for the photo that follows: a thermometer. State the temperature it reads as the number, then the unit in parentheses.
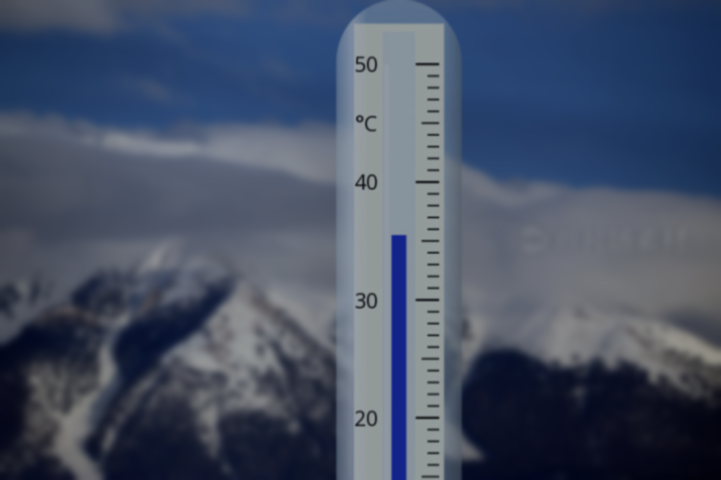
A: 35.5 (°C)
